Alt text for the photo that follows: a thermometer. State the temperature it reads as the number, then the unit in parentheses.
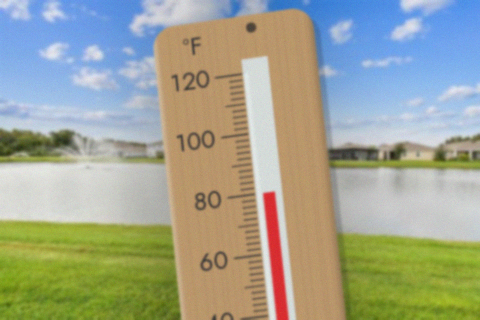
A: 80 (°F)
